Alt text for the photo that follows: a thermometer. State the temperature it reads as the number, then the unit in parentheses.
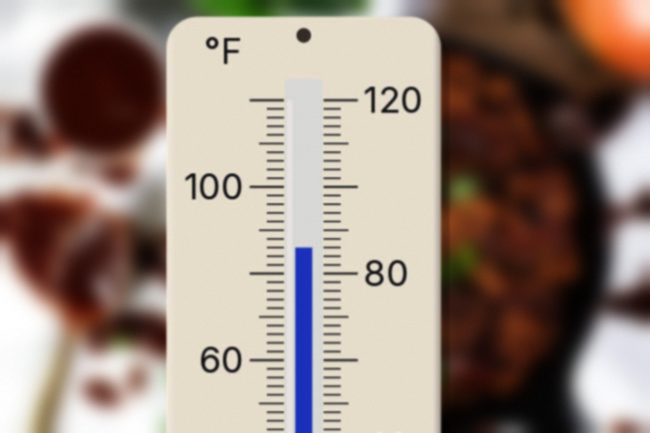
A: 86 (°F)
